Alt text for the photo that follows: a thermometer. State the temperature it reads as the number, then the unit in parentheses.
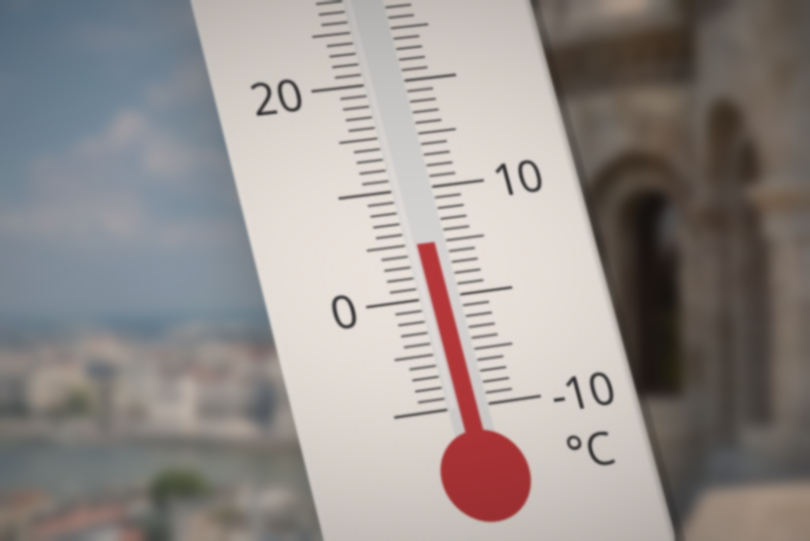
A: 5 (°C)
